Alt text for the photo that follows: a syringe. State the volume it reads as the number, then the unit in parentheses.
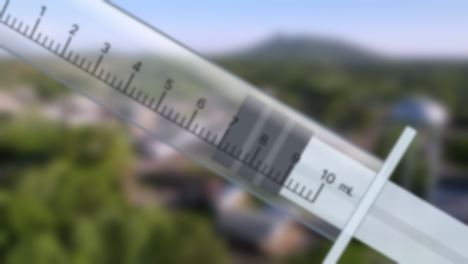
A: 7 (mL)
